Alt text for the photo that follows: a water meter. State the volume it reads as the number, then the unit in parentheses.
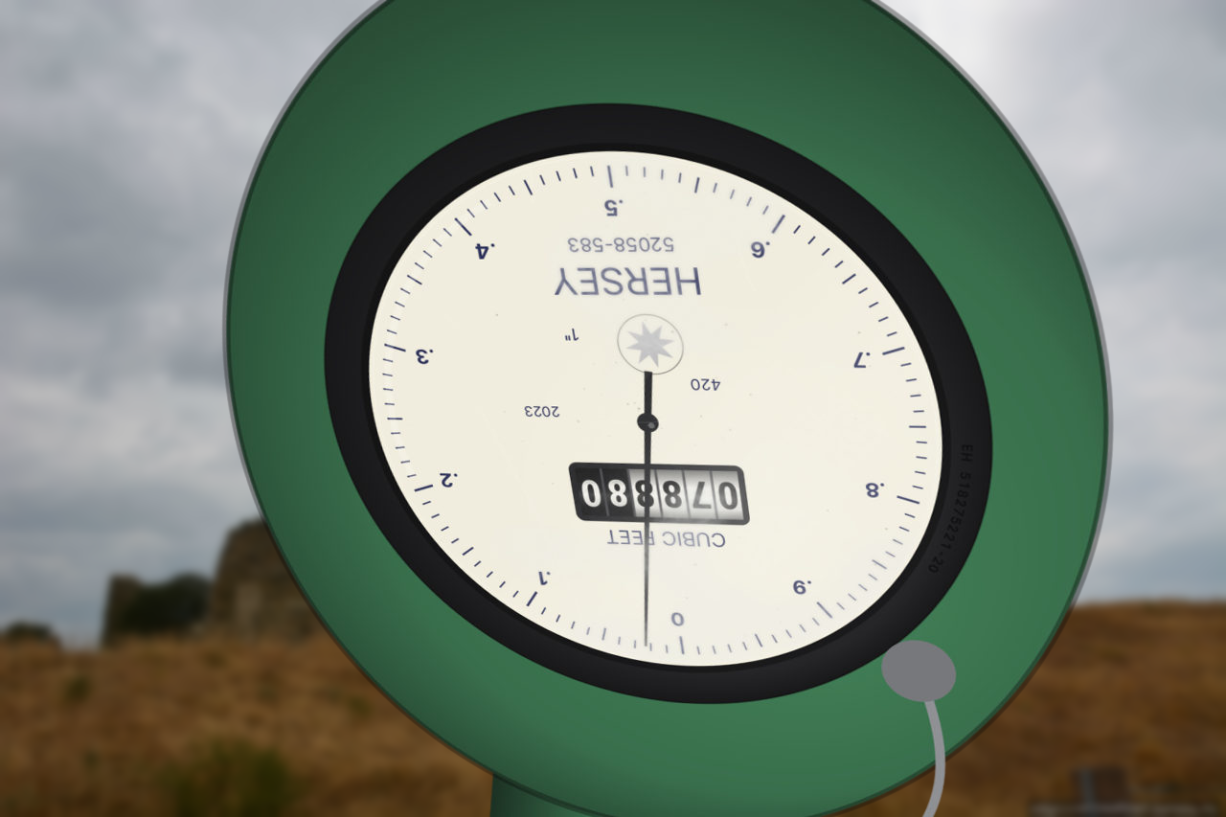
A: 78880.02 (ft³)
